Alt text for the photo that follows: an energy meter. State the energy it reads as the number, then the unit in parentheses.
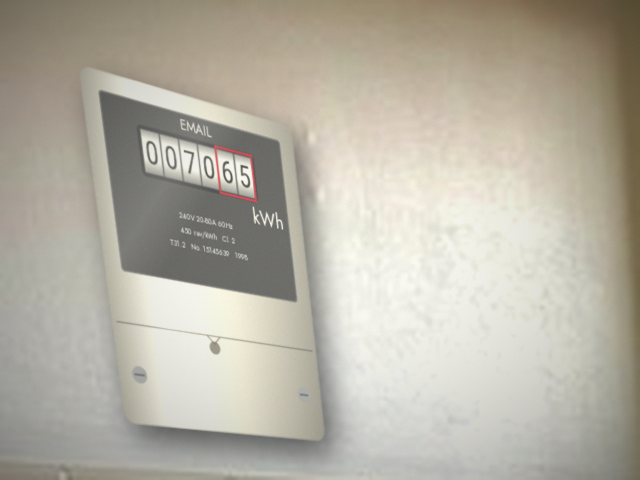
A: 70.65 (kWh)
